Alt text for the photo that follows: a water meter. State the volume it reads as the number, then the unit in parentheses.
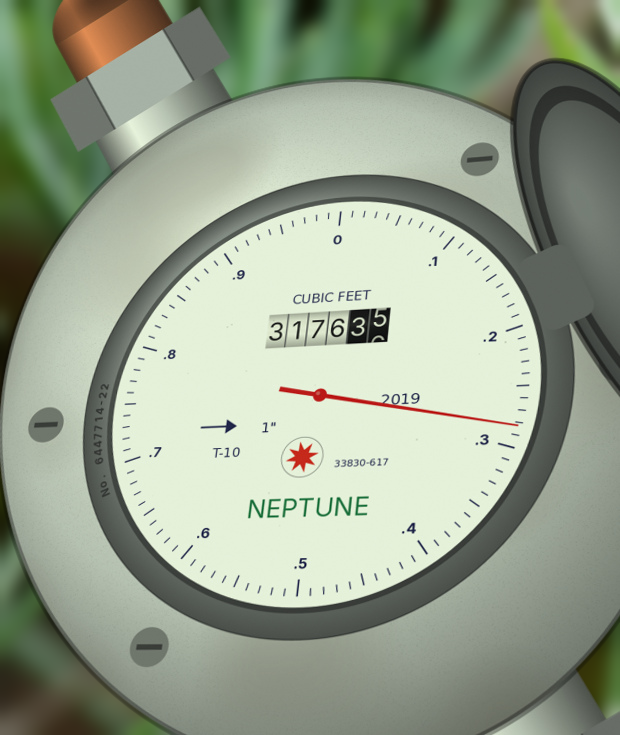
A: 317635.28 (ft³)
